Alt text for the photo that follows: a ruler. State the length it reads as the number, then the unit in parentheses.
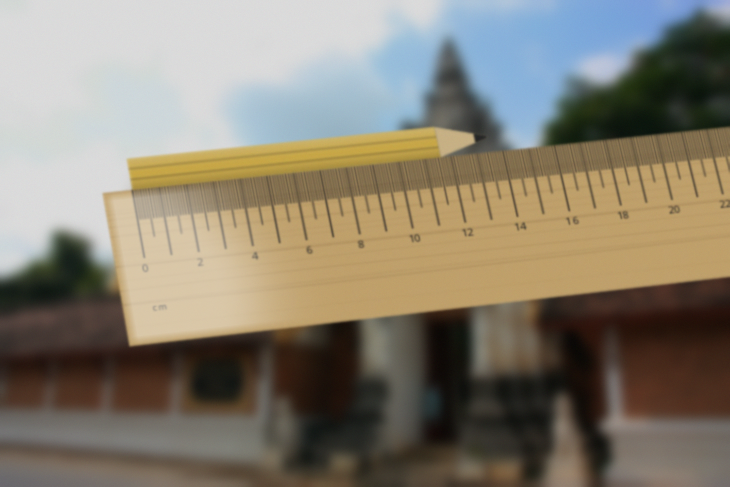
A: 13.5 (cm)
